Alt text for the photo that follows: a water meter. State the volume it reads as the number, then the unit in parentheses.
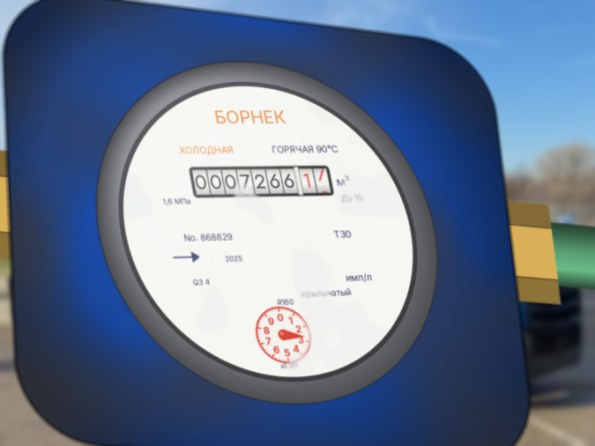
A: 7266.172 (m³)
